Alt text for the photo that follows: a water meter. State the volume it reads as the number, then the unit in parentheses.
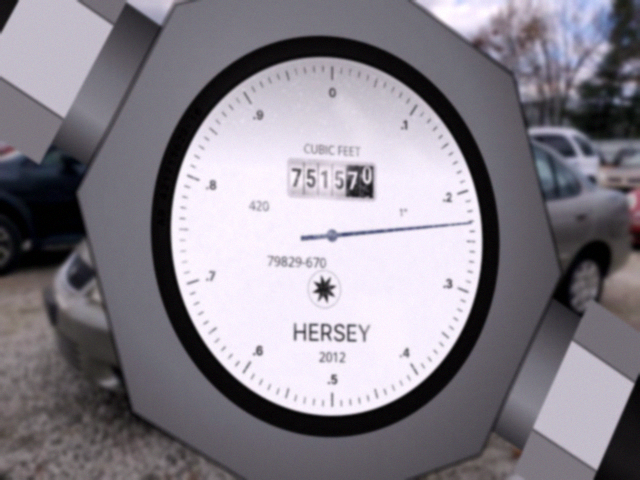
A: 751570.23 (ft³)
